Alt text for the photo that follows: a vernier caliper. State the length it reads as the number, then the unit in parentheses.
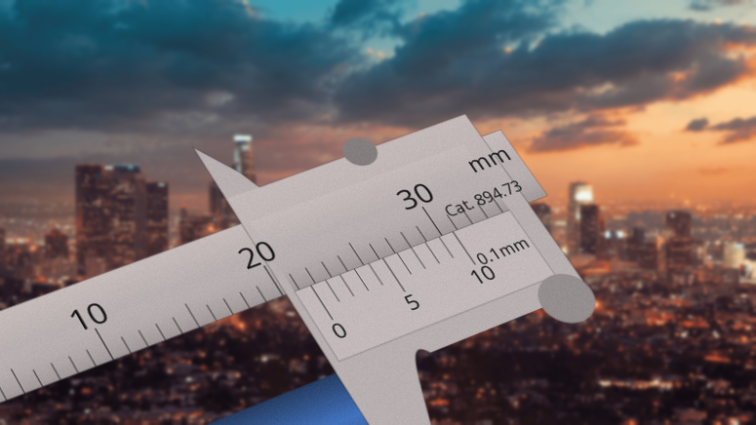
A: 21.7 (mm)
